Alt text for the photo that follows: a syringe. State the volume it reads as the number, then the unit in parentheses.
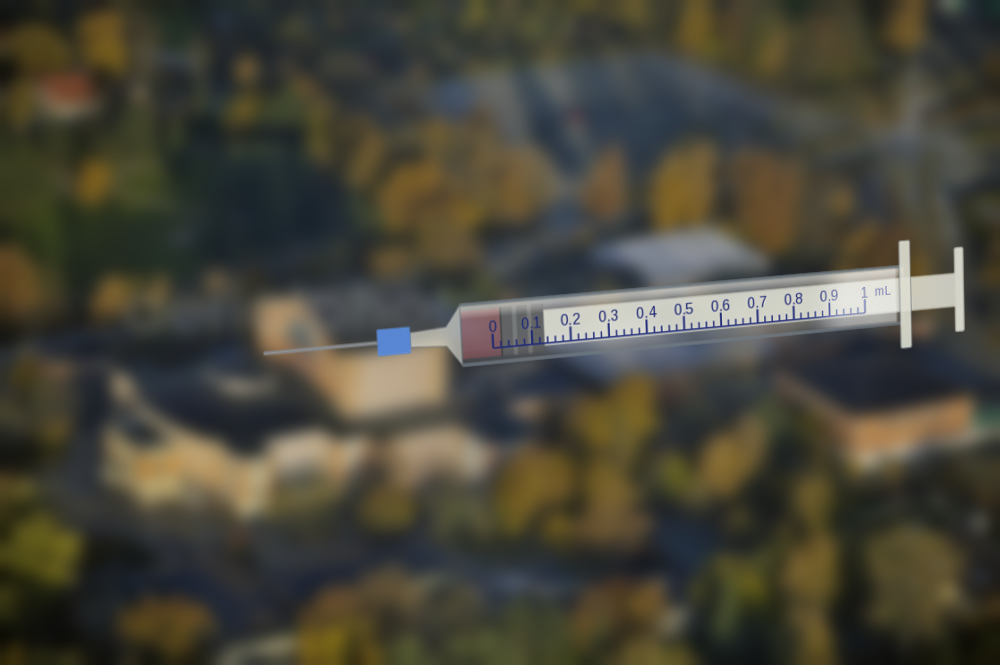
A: 0.02 (mL)
